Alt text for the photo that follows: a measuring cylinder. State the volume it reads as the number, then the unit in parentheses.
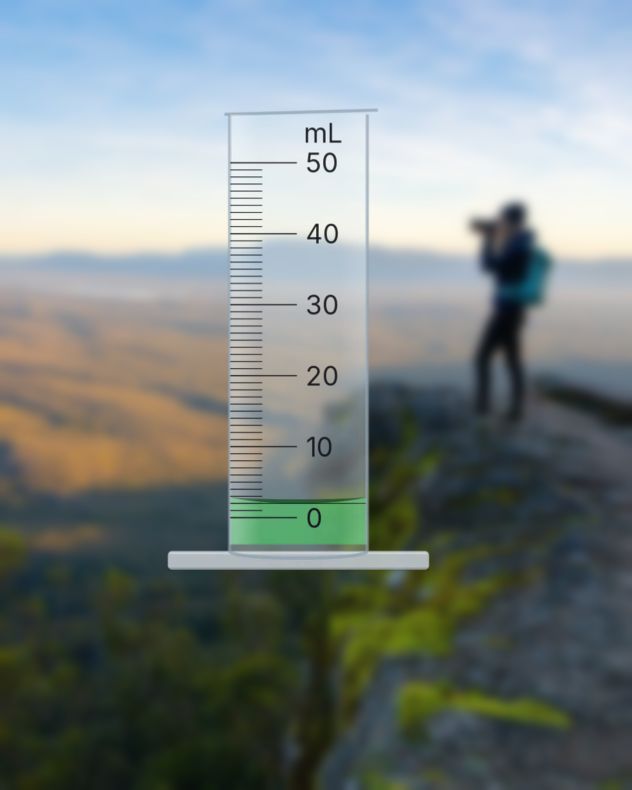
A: 2 (mL)
